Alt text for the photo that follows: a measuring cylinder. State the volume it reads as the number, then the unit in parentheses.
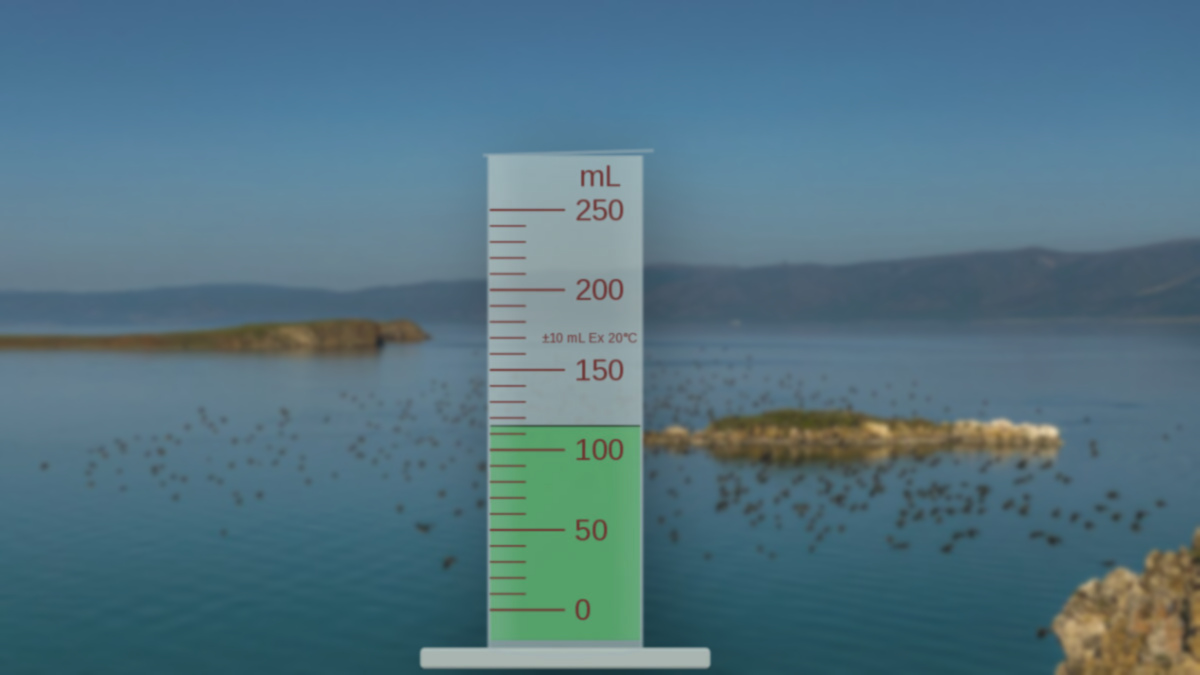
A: 115 (mL)
